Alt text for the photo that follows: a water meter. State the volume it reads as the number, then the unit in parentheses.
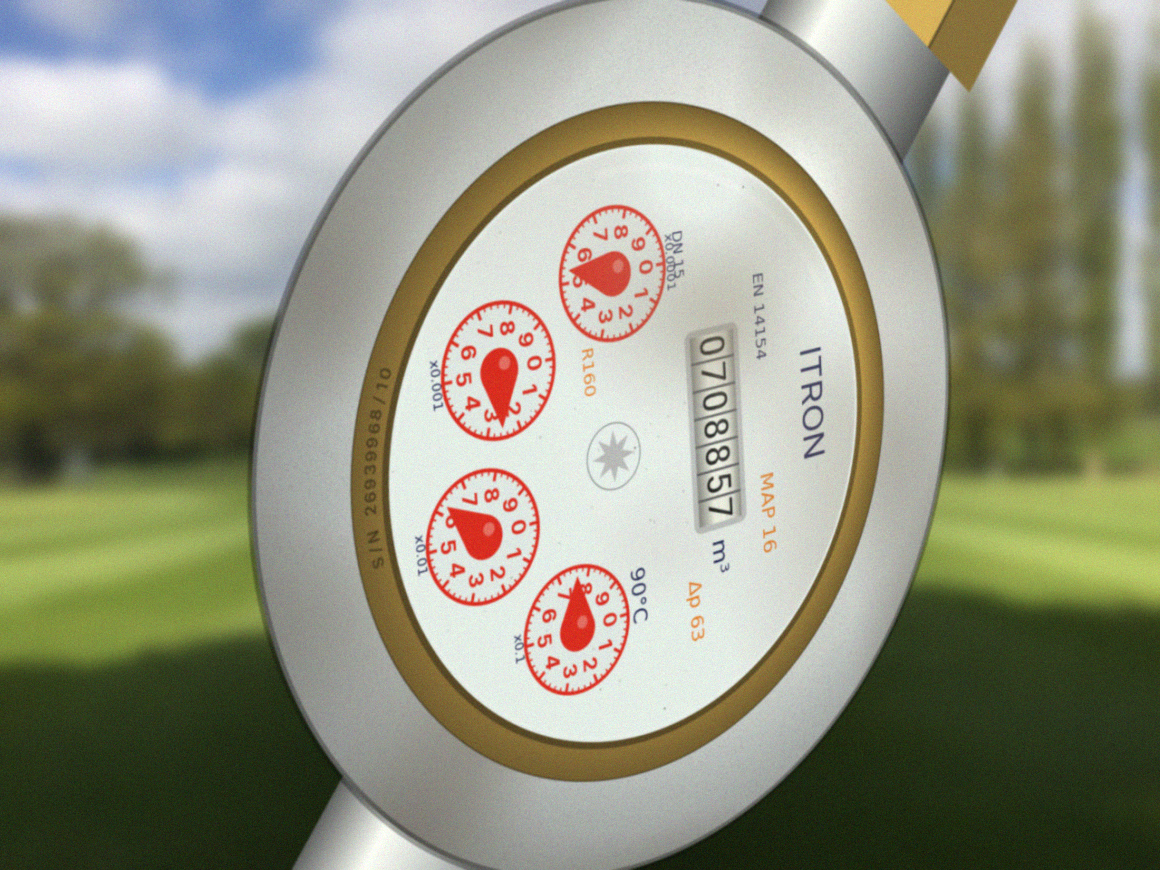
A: 708857.7625 (m³)
